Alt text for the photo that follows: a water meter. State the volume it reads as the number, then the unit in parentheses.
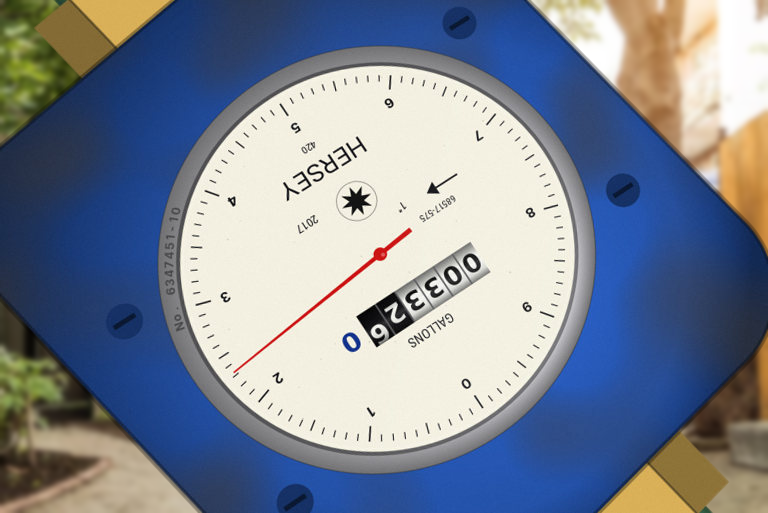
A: 33262.3 (gal)
